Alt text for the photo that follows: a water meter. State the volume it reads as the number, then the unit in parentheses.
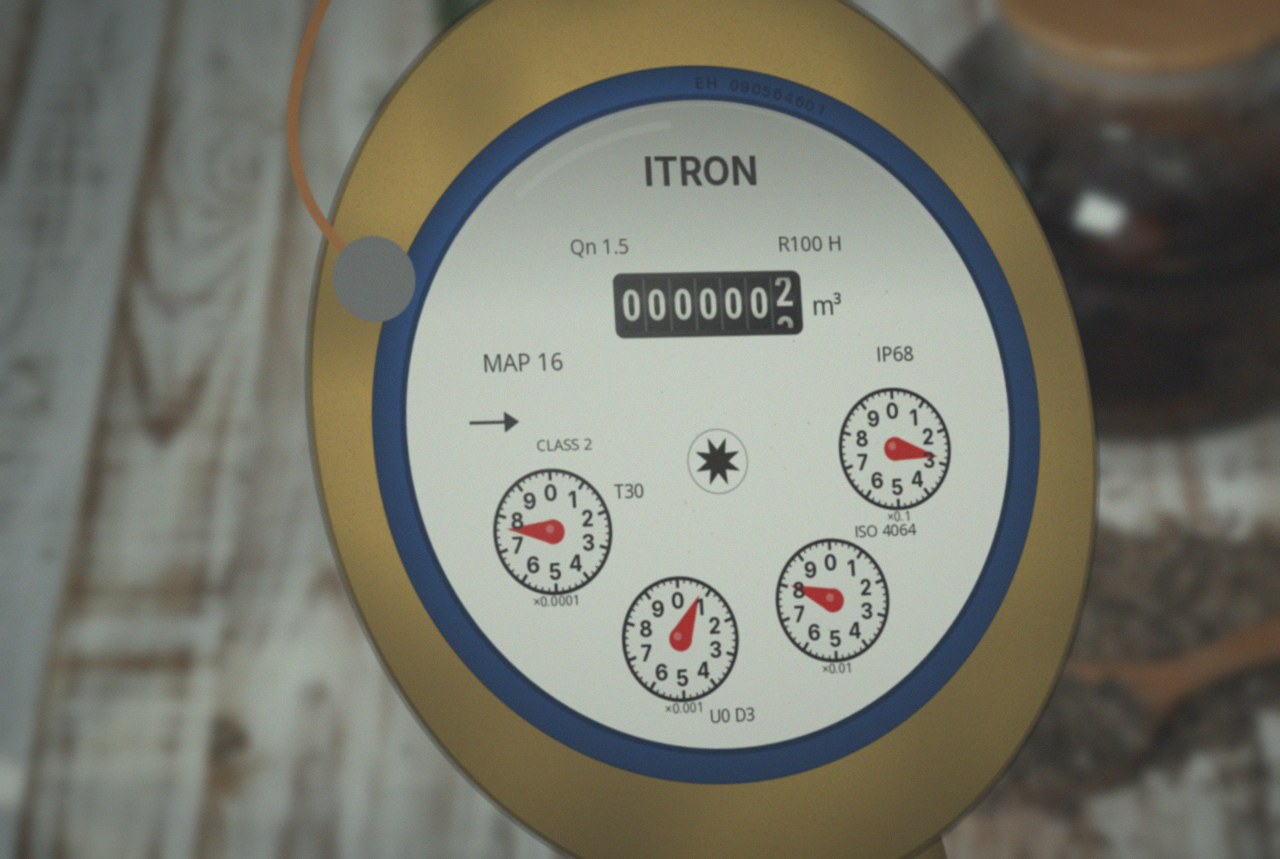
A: 2.2807 (m³)
